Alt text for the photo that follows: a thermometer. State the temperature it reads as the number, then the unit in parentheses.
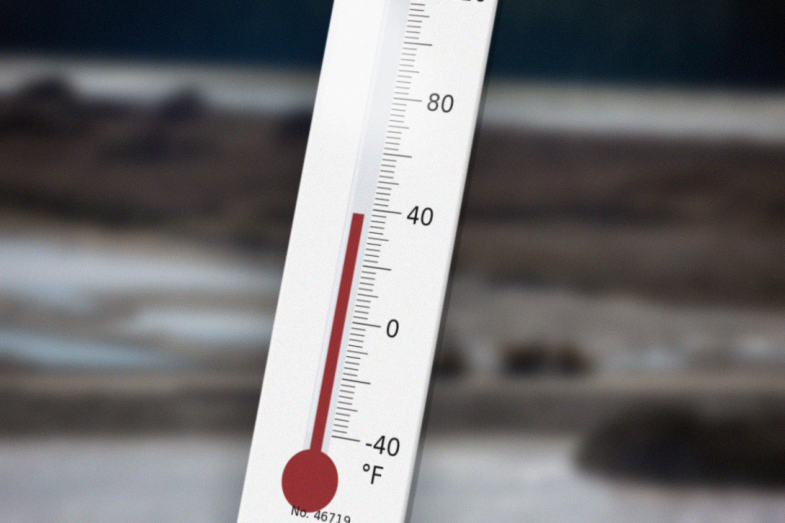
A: 38 (°F)
